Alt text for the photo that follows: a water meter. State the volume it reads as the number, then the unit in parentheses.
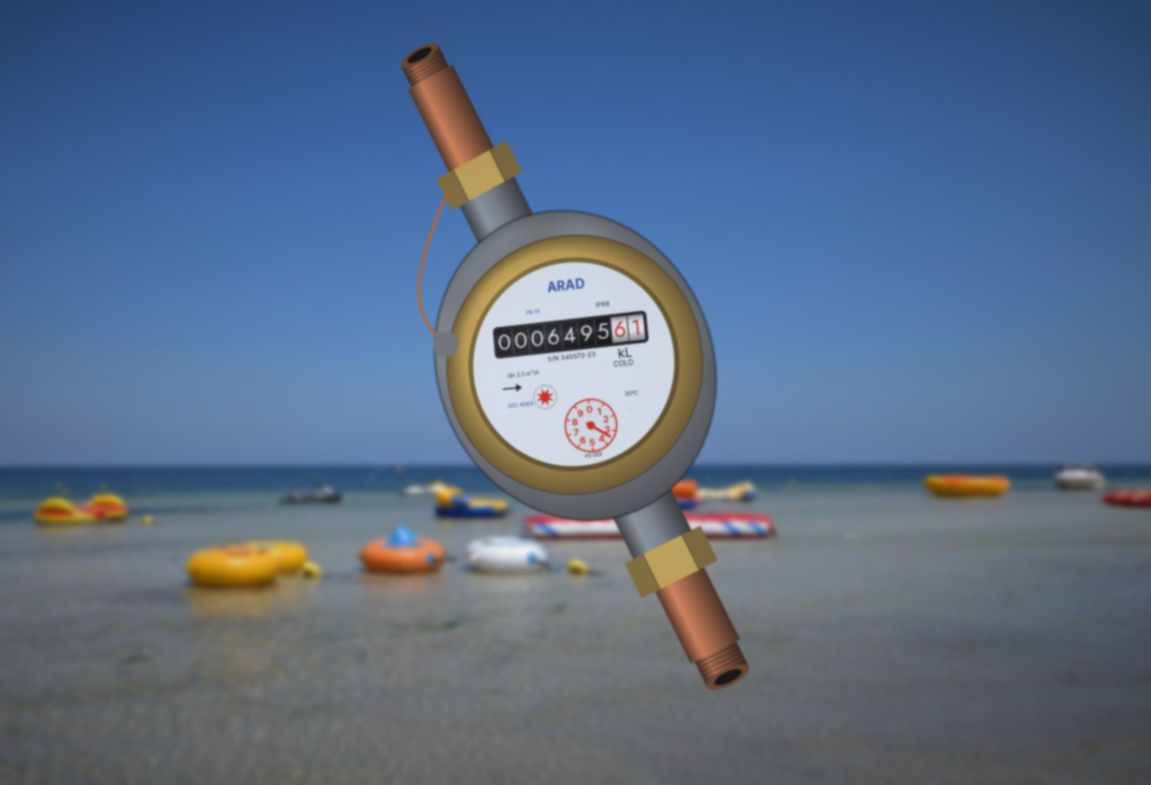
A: 6495.613 (kL)
